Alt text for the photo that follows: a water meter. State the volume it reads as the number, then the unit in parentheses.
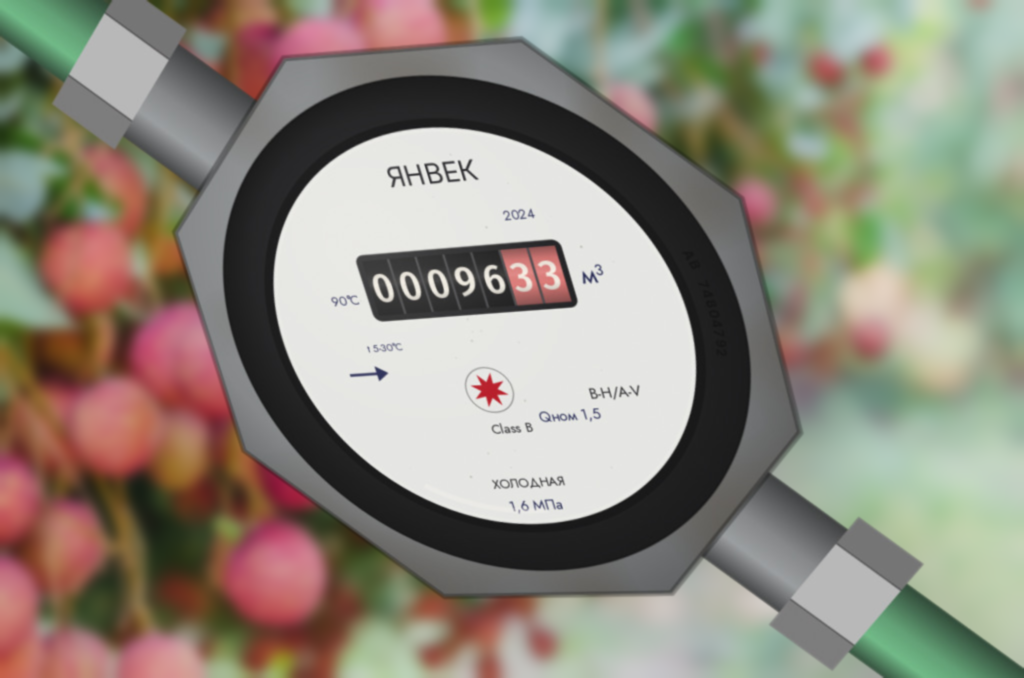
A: 96.33 (m³)
